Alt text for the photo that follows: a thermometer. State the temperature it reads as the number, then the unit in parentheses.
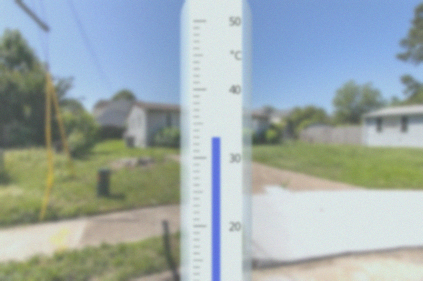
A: 33 (°C)
